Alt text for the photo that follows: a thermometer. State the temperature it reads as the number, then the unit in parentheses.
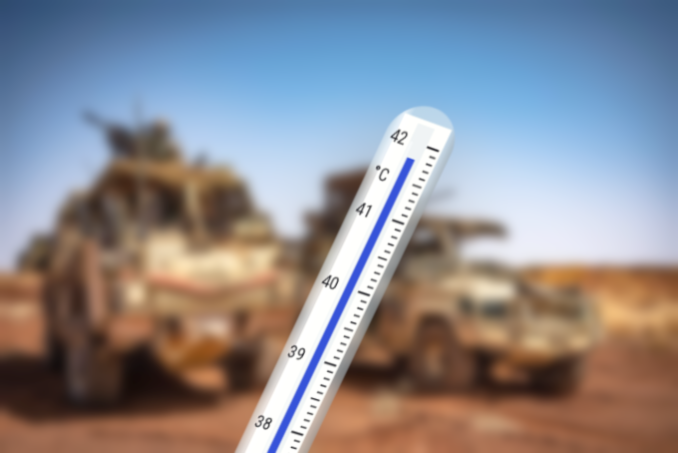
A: 41.8 (°C)
